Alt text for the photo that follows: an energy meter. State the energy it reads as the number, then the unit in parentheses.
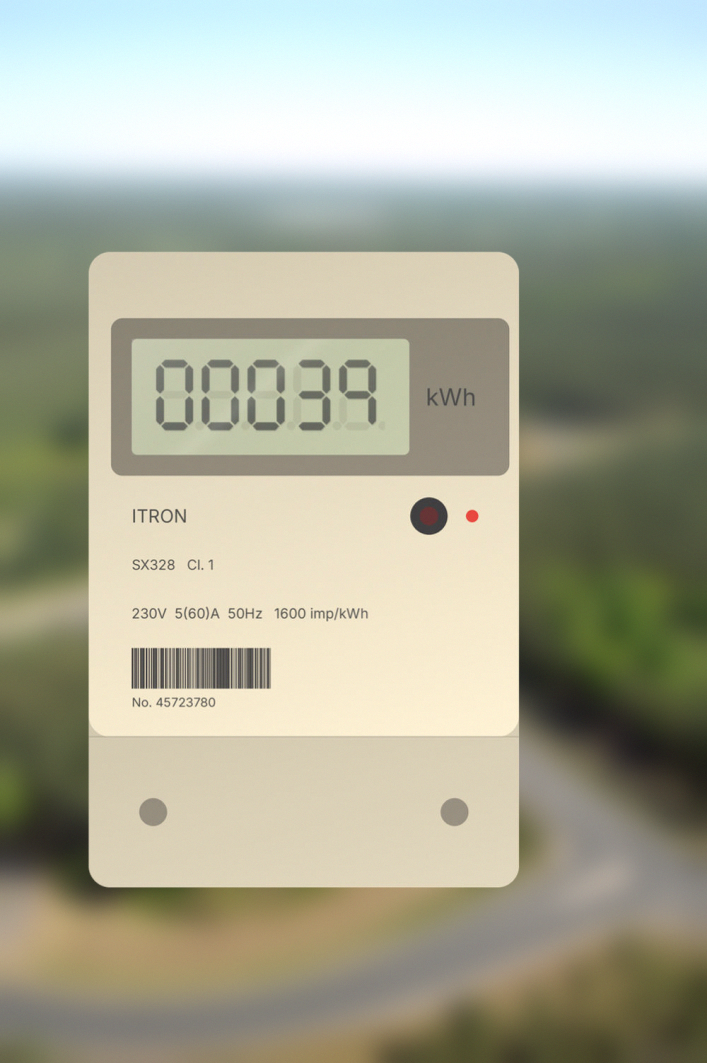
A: 39 (kWh)
